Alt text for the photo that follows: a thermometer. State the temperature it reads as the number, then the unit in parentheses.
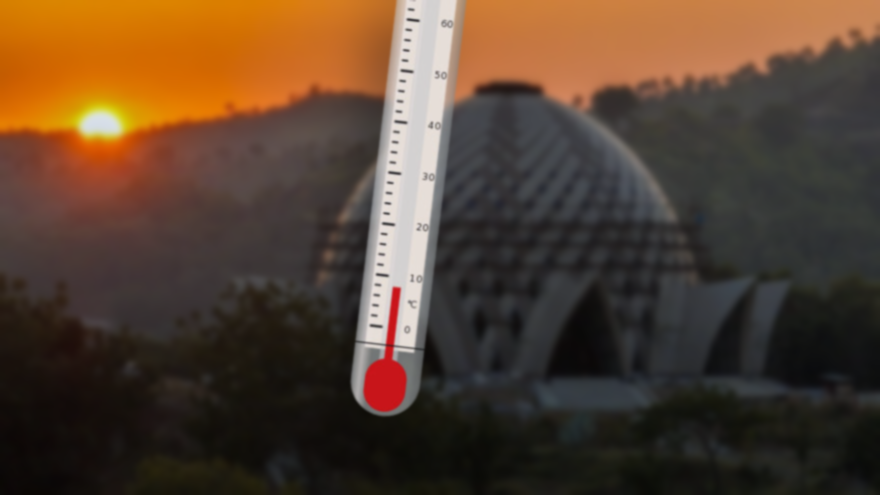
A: 8 (°C)
